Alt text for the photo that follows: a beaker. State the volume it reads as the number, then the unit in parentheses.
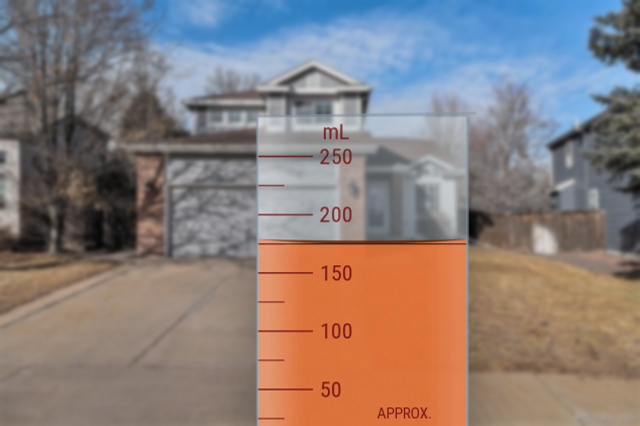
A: 175 (mL)
